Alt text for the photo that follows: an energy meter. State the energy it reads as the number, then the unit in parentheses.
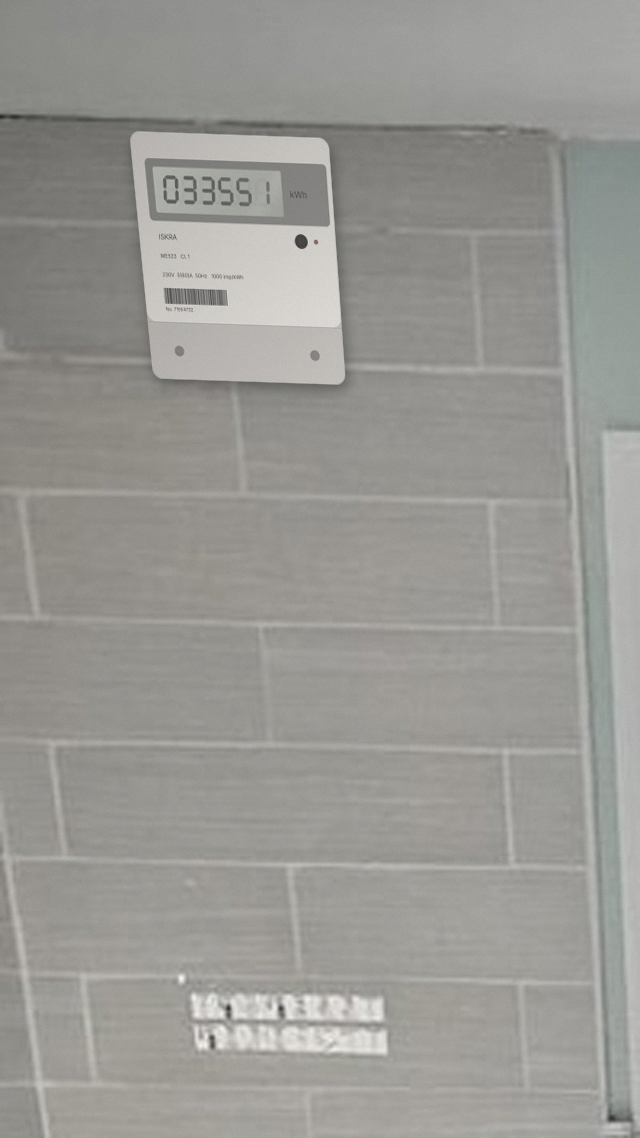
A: 33551 (kWh)
